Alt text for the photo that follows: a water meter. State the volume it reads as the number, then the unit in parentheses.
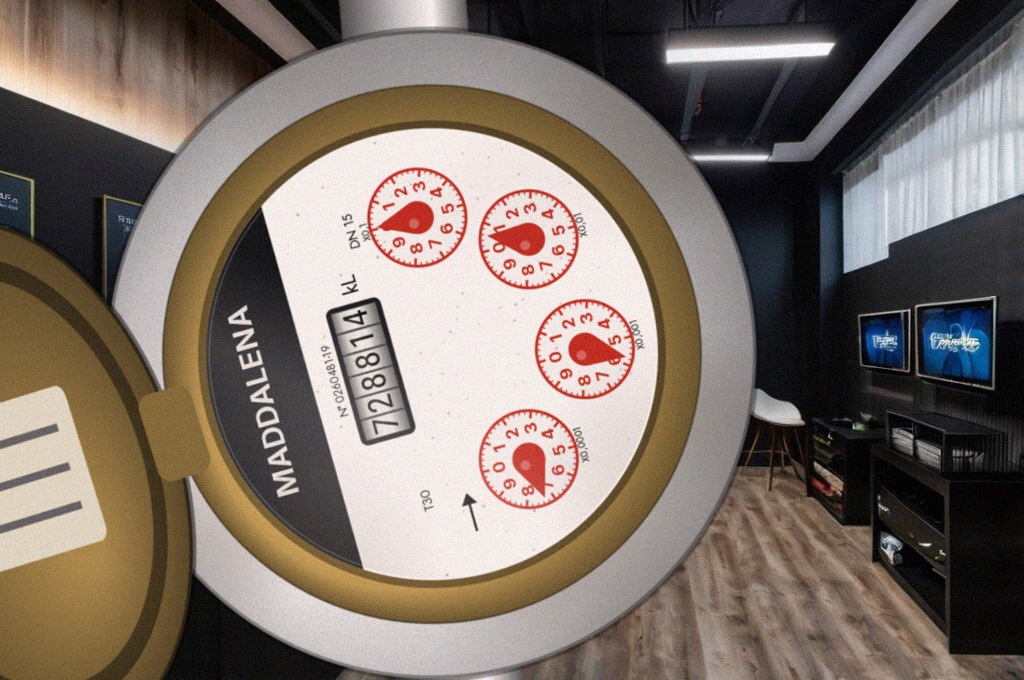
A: 728814.0057 (kL)
